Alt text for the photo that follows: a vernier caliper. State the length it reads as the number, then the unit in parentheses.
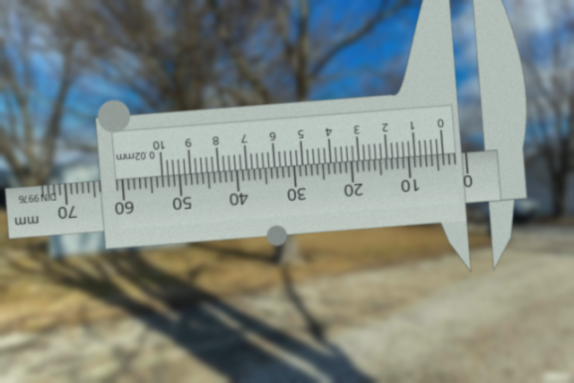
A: 4.0 (mm)
